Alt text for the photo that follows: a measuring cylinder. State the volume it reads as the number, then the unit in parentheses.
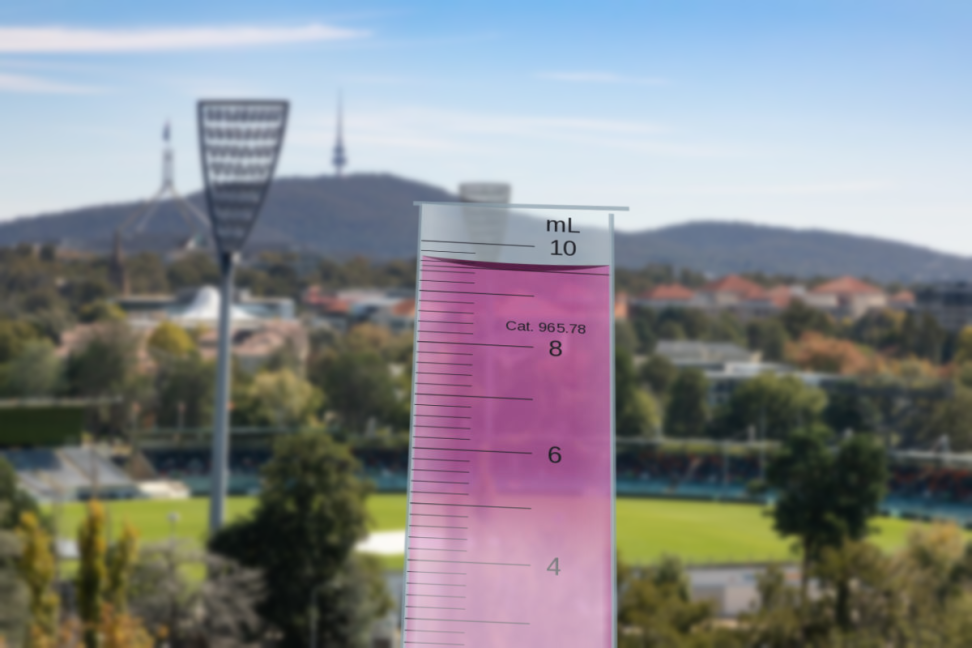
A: 9.5 (mL)
